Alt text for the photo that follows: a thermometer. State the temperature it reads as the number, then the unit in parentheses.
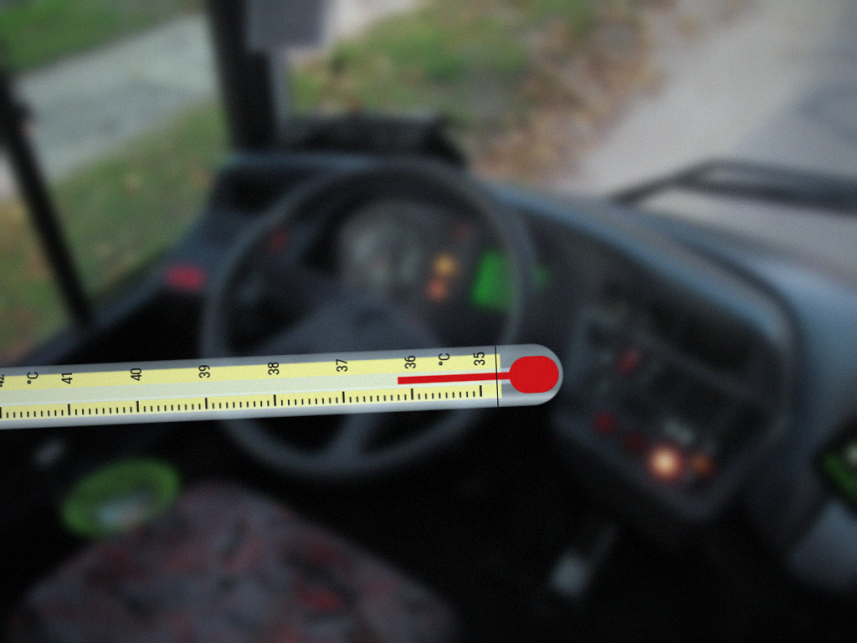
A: 36.2 (°C)
